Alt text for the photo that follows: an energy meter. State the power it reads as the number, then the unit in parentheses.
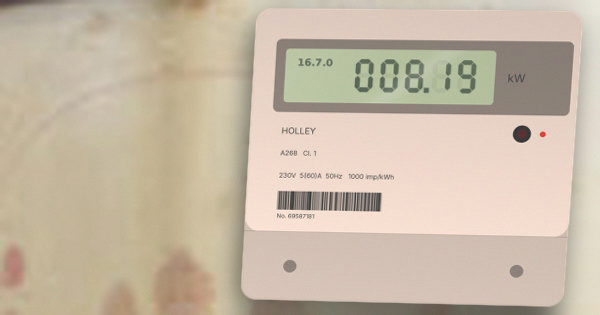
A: 8.19 (kW)
